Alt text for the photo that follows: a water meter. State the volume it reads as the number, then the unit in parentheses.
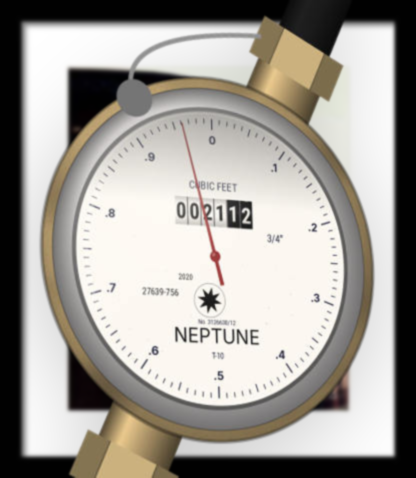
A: 2111.96 (ft³)
